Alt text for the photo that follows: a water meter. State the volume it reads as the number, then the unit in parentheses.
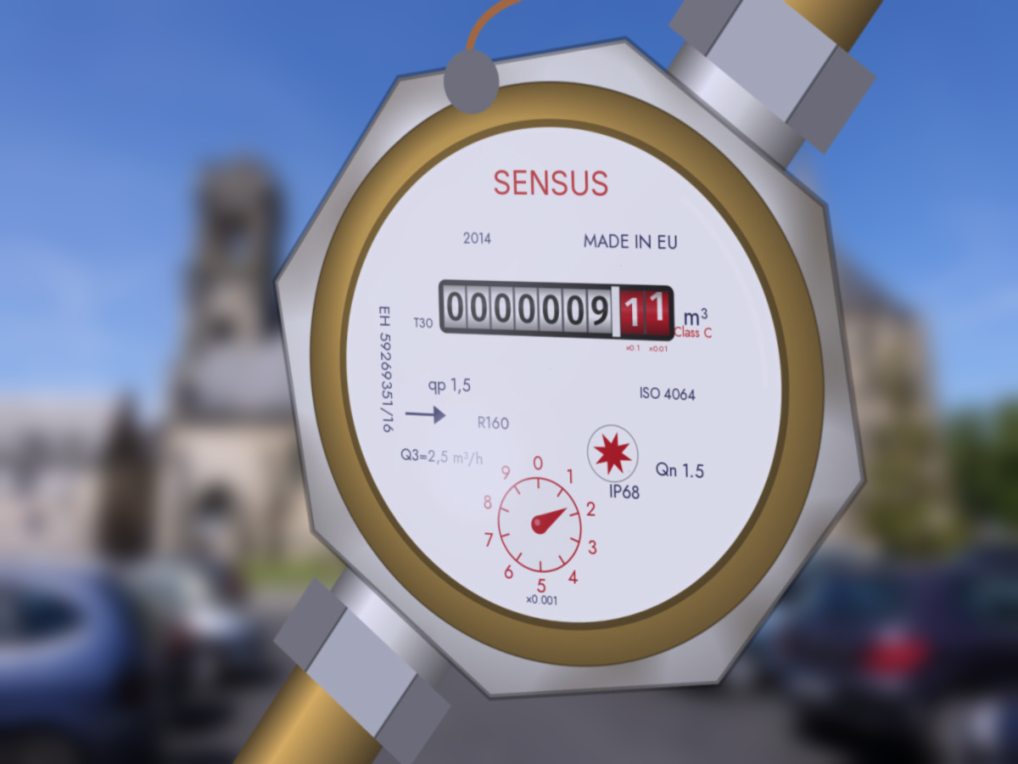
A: 9.111 (m³)
